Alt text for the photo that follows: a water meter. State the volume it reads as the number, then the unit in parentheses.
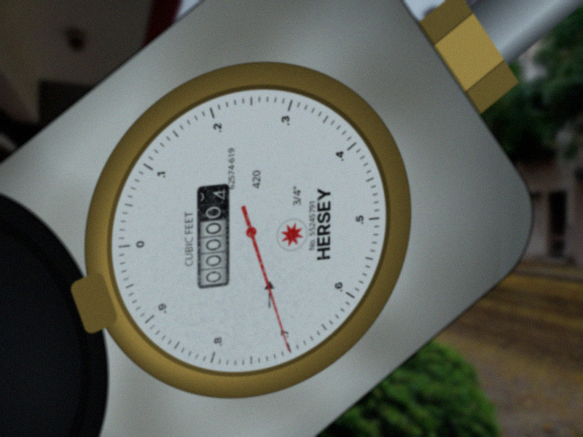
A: 3.70 (ft³)
